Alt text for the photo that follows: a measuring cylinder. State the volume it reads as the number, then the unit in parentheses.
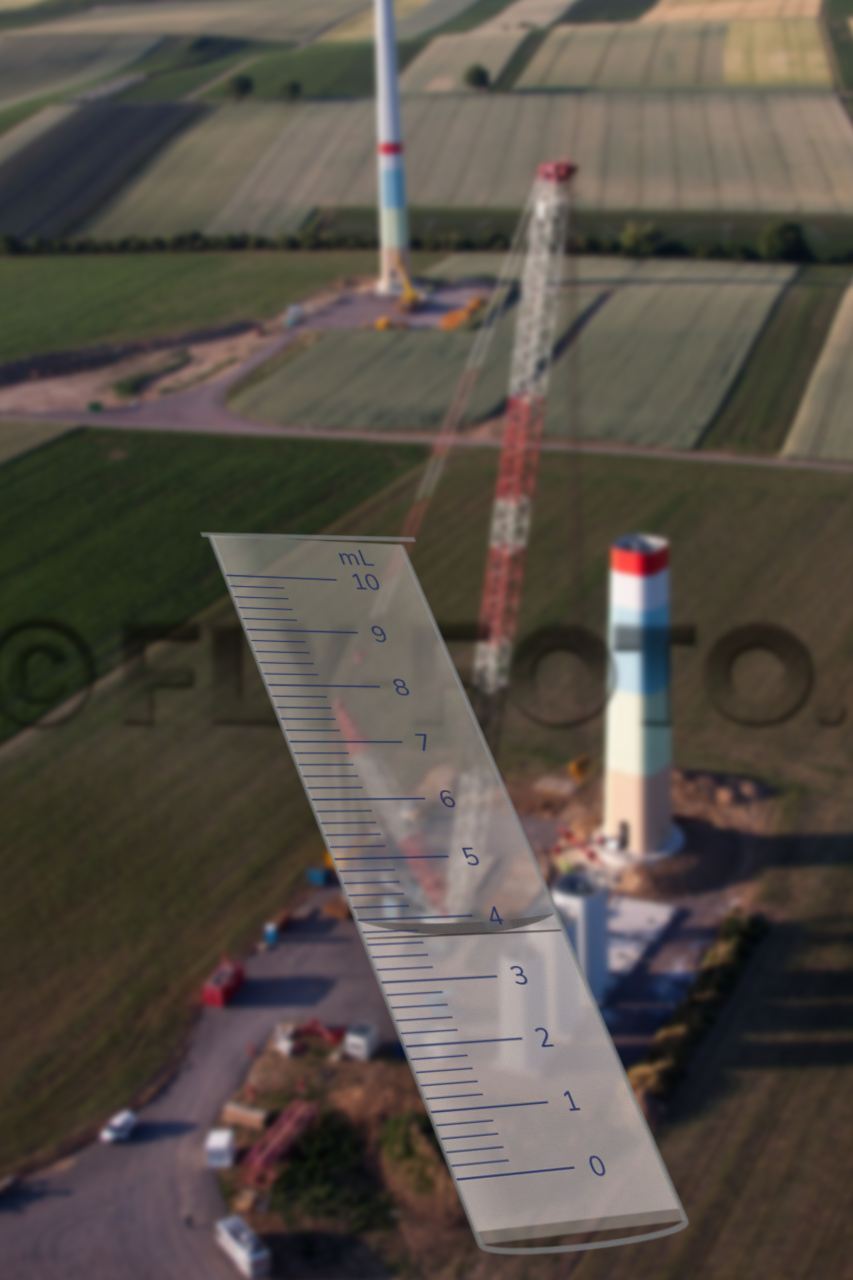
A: 3.7 (mL)
